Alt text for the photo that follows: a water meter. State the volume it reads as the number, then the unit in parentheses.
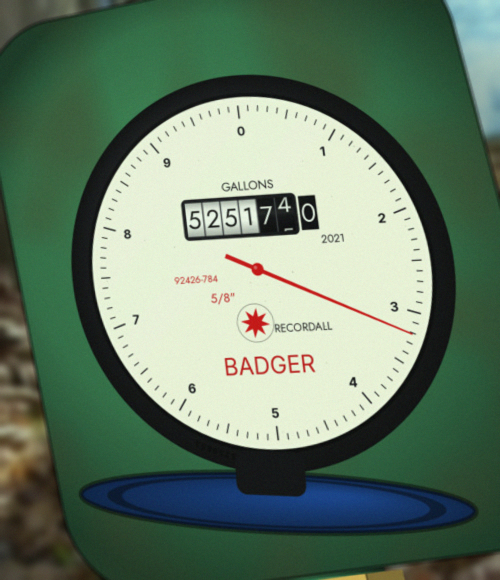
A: 5251743.2 (gal)
